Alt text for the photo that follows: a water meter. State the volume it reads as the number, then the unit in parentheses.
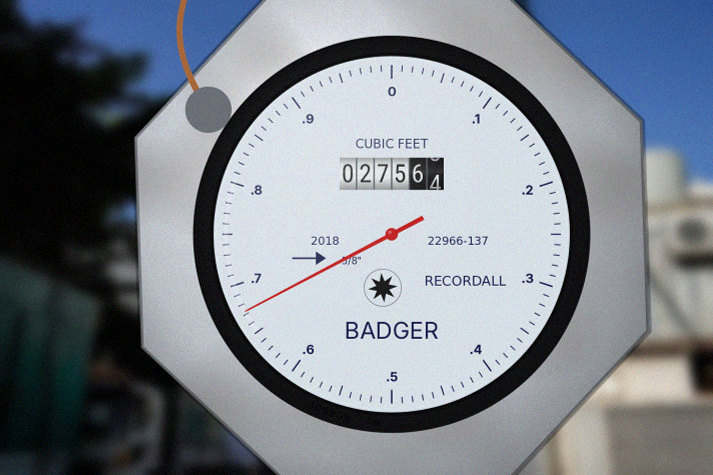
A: 27563.67 (ft³)
